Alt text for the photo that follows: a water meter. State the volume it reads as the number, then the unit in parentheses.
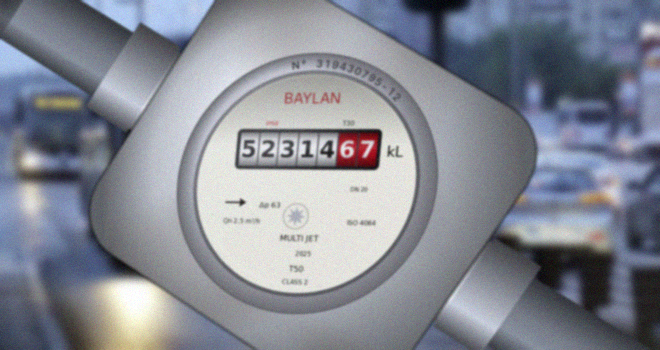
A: 52314.67 (kL)
